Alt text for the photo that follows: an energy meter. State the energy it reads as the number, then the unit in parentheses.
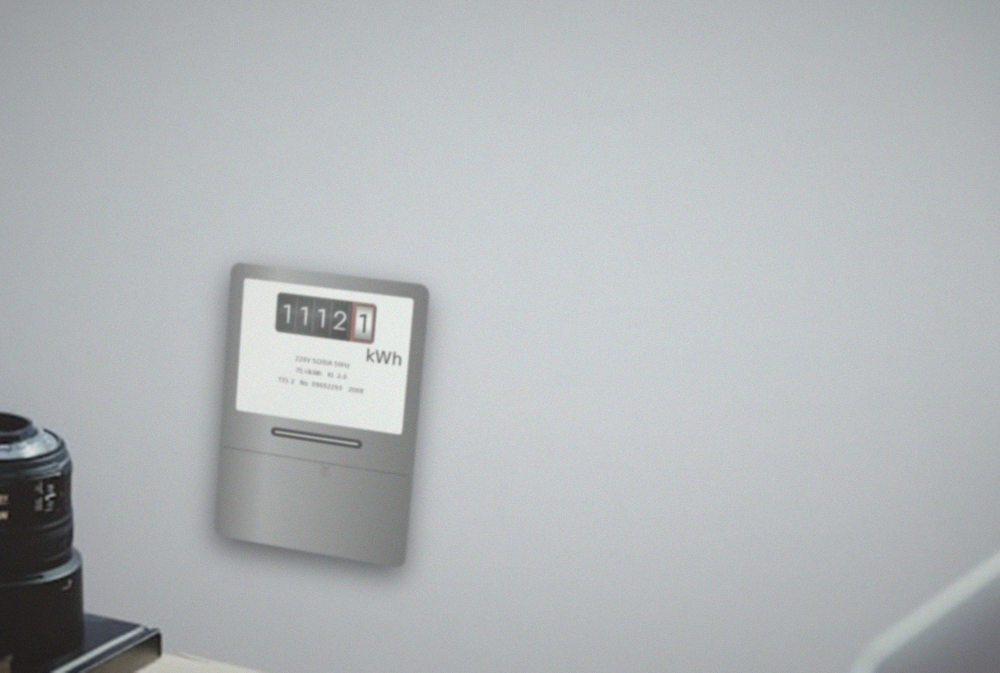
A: 1112.1 (kWh)
